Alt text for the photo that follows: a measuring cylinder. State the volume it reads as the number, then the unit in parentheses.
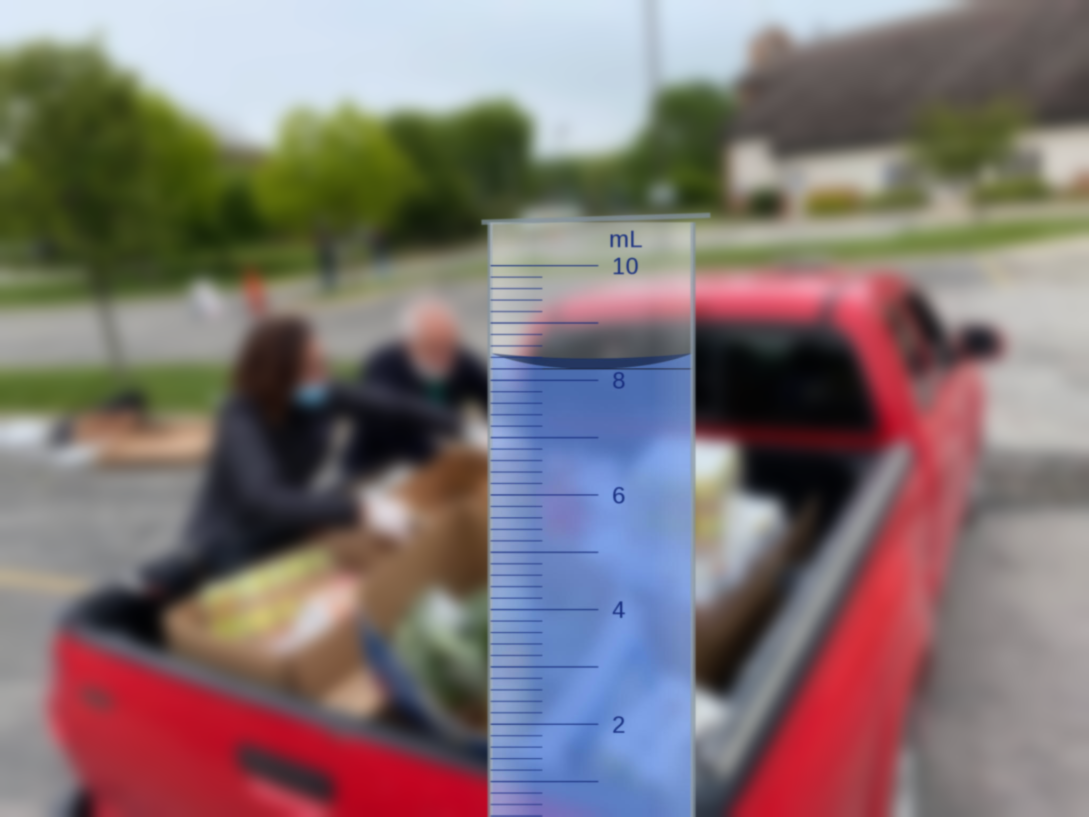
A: 8.2 (mL)
